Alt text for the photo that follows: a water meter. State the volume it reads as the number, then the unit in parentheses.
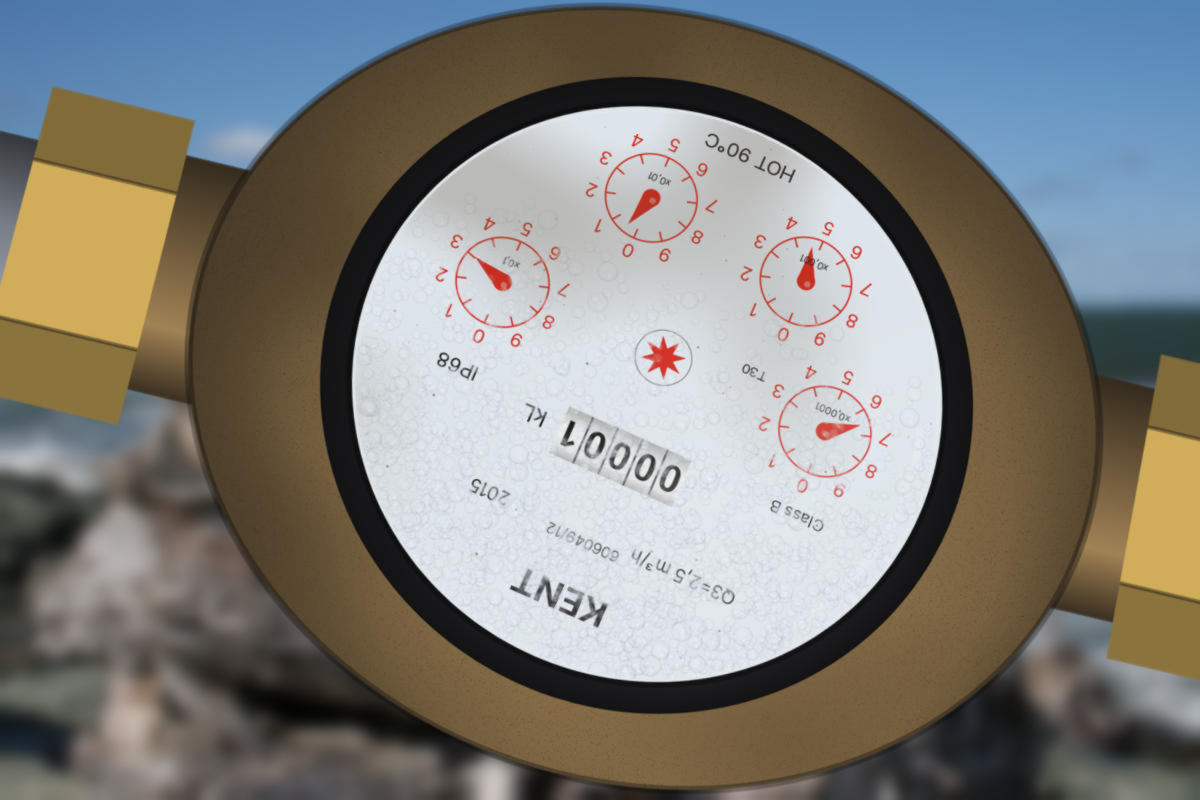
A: 1.3046 (kL)
